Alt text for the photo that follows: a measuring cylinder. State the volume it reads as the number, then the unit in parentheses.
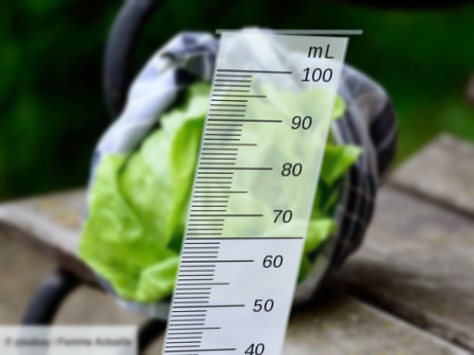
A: 65 (mL)
